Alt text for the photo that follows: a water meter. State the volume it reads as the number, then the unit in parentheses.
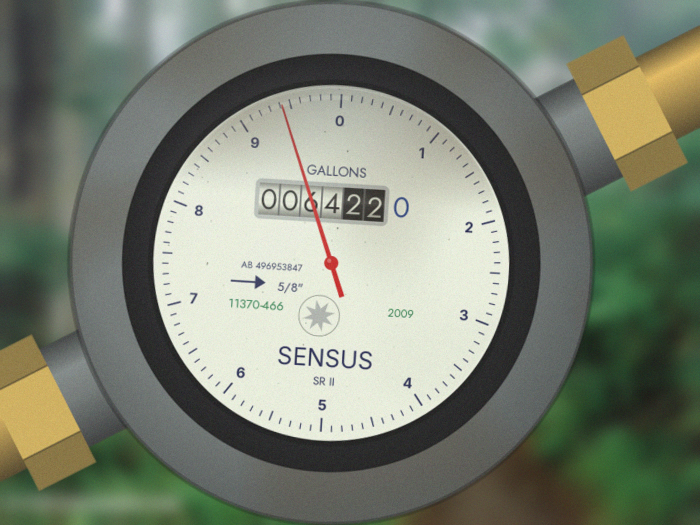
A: 64219.4 (gal)
